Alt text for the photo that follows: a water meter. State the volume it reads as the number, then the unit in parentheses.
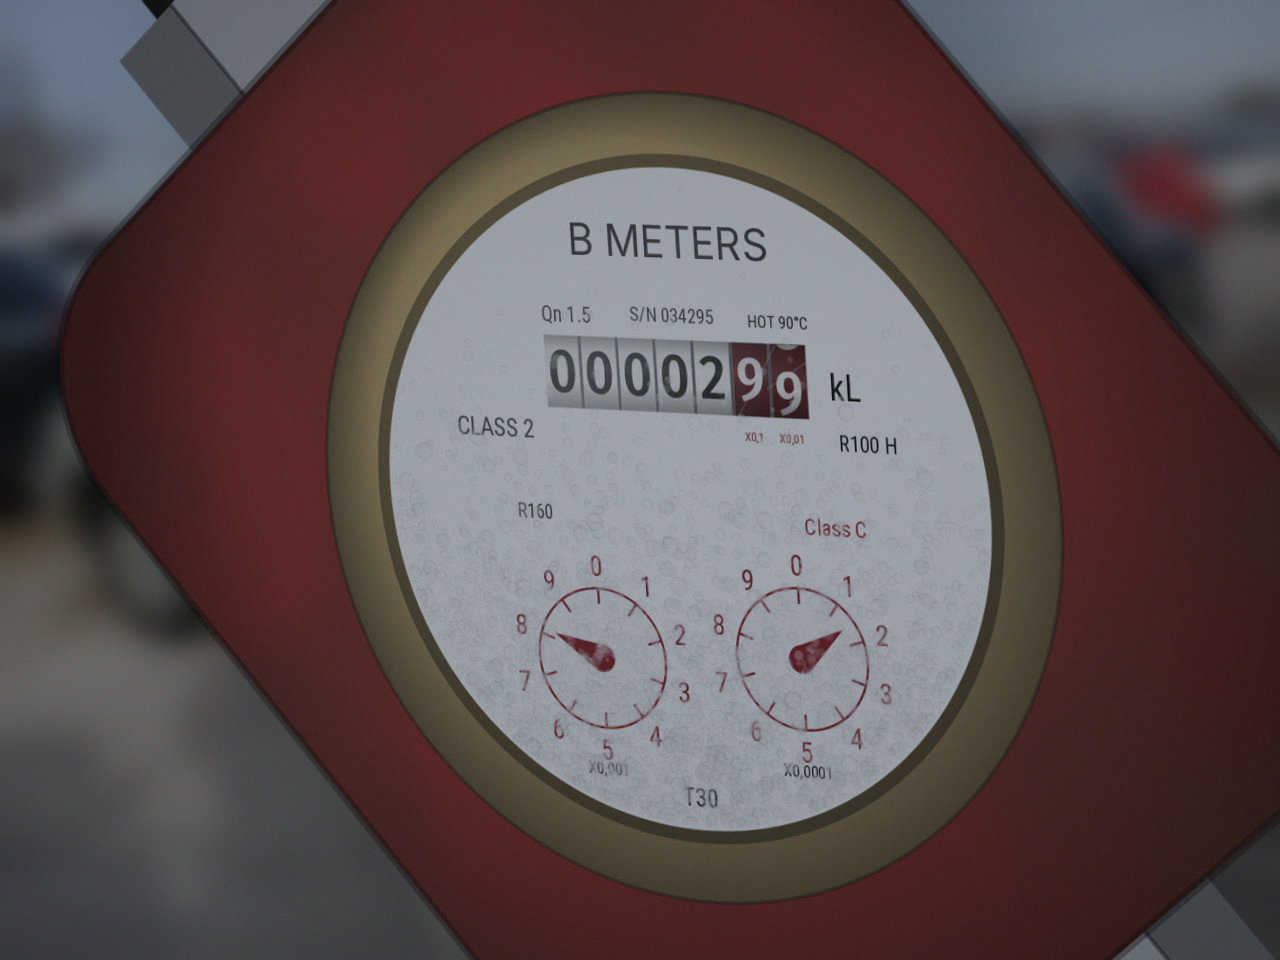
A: 2.9881 (kL)
